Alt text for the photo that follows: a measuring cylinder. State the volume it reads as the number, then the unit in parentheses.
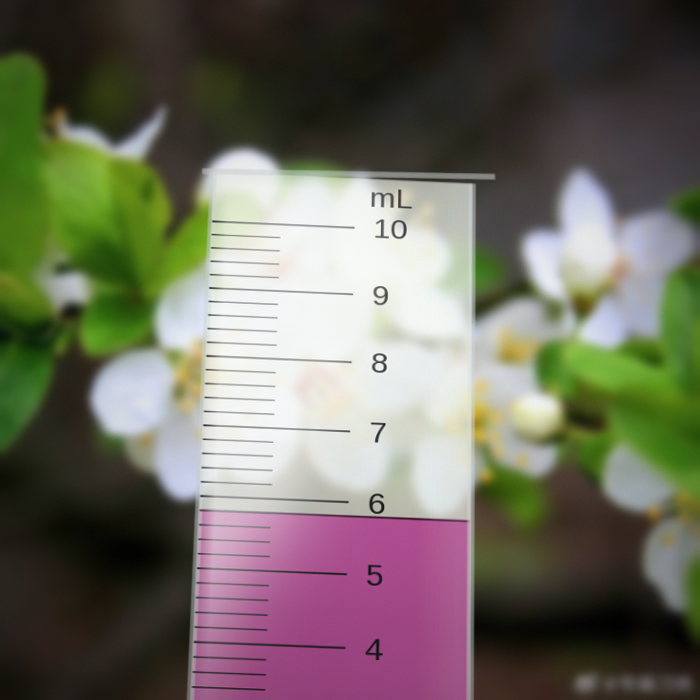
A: 5.8 (mL)
